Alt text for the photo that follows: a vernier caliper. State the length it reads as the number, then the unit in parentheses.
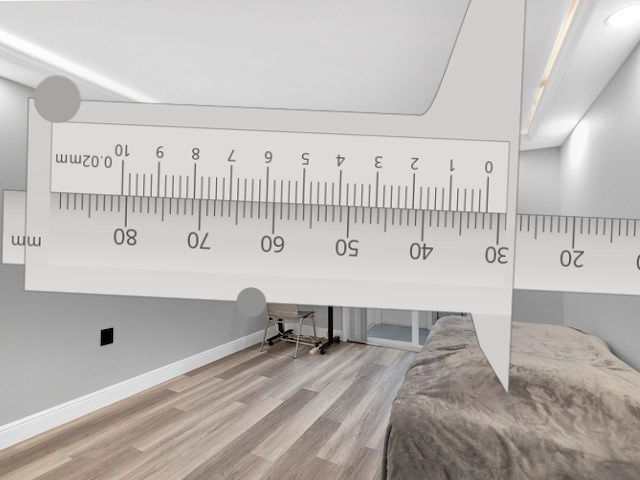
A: 31.6 (mm)
